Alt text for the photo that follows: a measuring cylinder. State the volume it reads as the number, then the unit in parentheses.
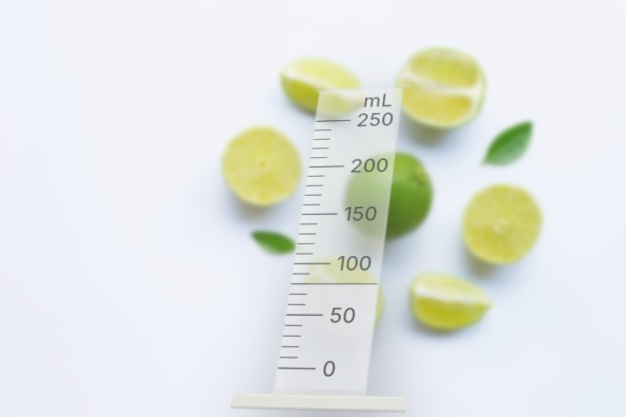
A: 80 (mL)
